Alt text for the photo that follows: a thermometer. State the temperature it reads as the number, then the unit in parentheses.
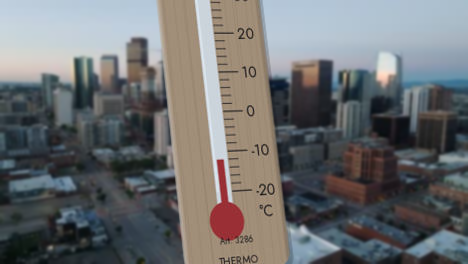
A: -12 (°C)
